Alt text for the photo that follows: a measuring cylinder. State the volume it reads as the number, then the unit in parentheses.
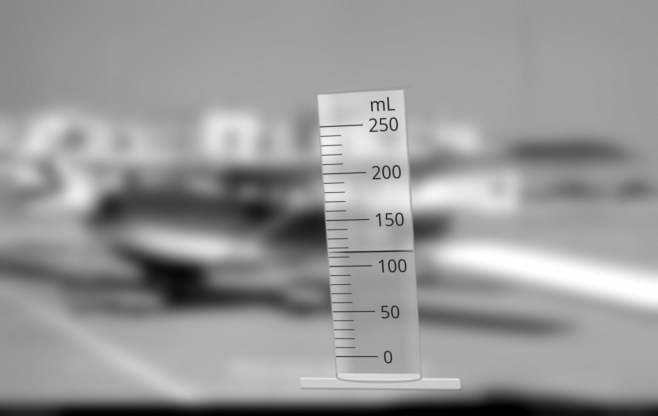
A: 115 (mL)
